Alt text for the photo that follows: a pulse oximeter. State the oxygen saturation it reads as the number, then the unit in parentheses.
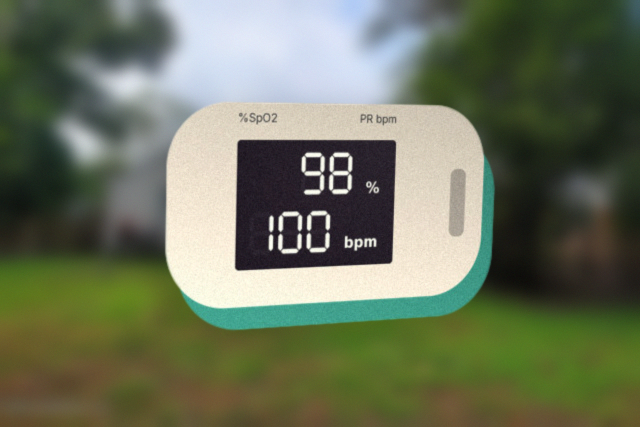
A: 98 (%)
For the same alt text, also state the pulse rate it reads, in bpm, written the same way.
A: 100 (bpm)
